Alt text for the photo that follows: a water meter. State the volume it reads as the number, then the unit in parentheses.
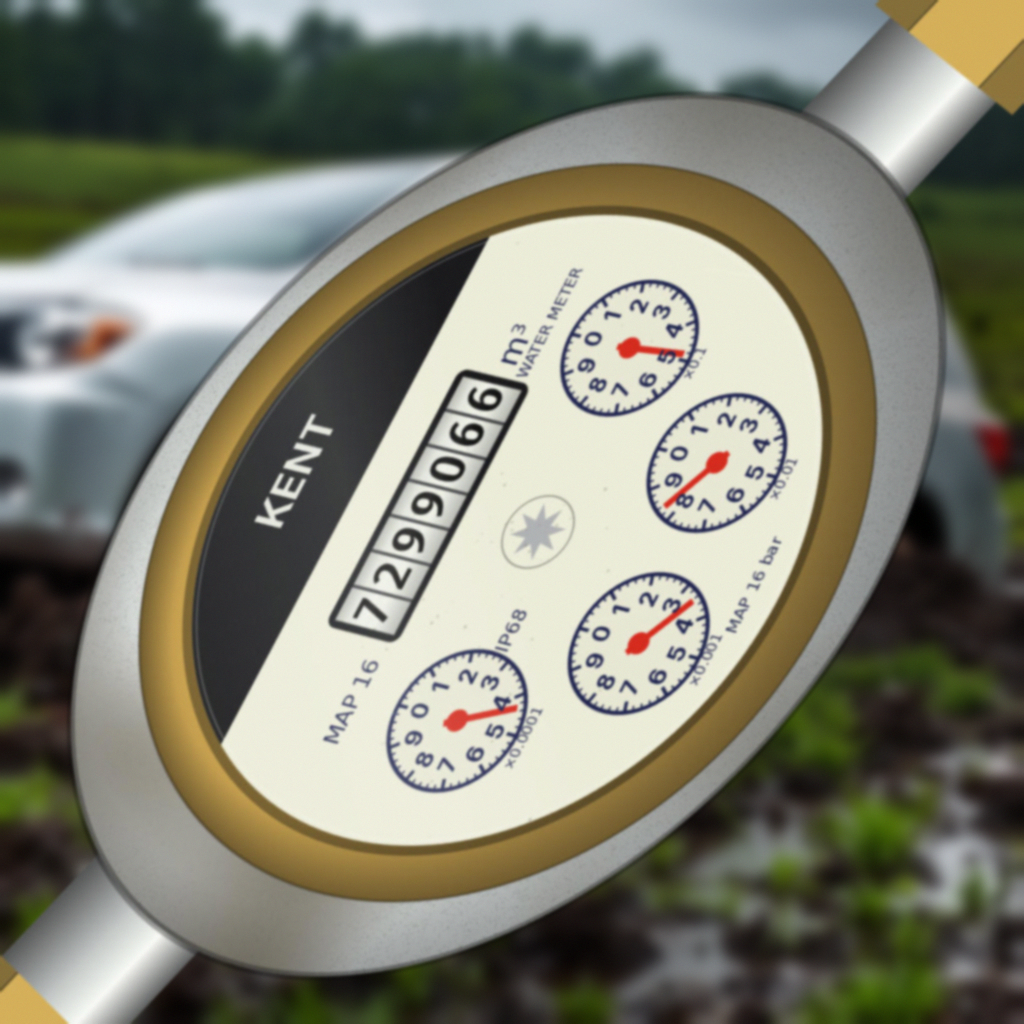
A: 7299066.4834 (m³)
